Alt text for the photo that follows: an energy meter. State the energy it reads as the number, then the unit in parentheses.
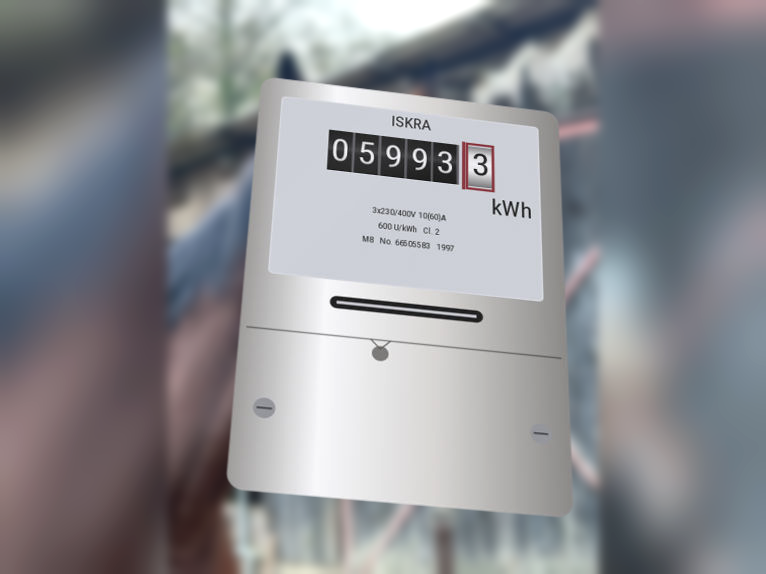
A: 5993.3 (kWh)
